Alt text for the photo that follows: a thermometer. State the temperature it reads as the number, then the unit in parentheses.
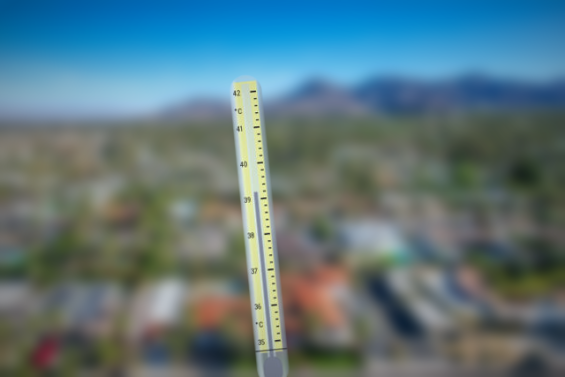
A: 39.2 (°C)
